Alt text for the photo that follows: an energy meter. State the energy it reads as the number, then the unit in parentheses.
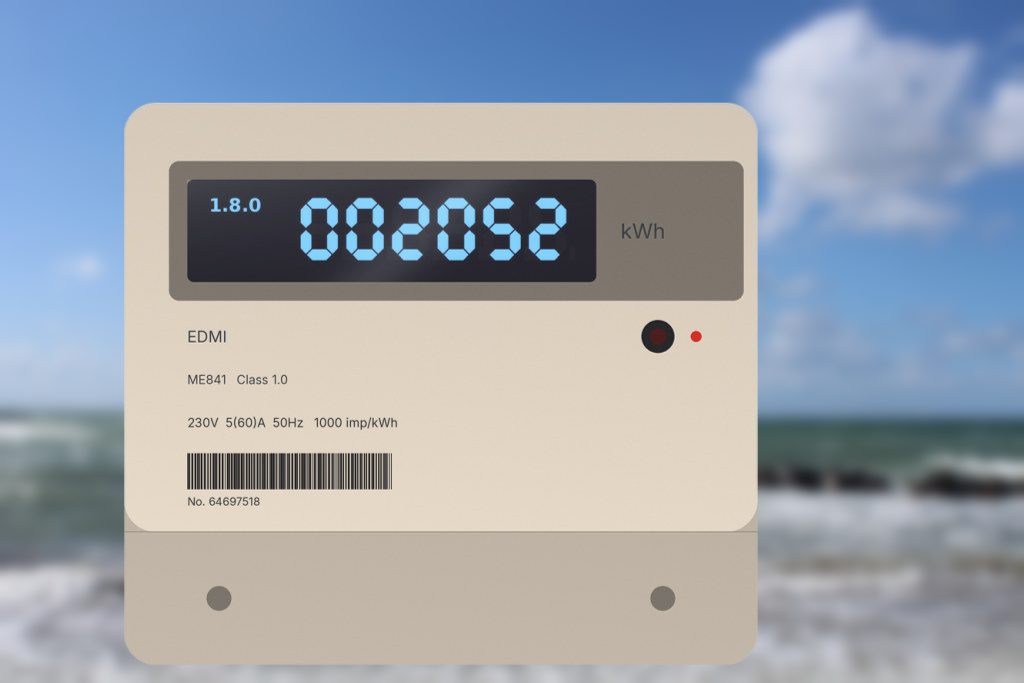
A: 2052 (kWh)
